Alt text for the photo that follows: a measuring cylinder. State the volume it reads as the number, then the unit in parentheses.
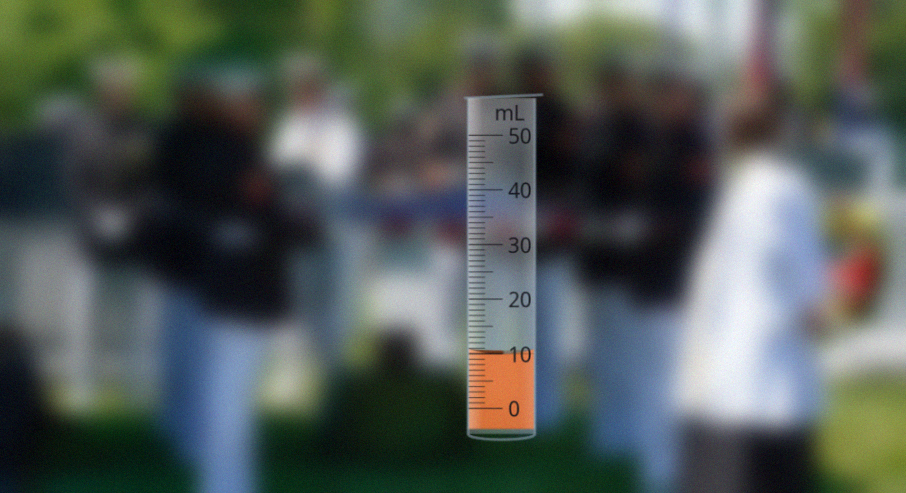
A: 10 (mL)
